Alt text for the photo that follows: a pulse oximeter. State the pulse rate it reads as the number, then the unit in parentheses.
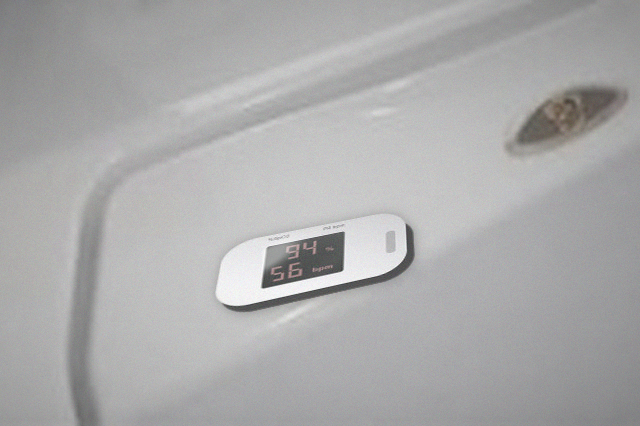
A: 56 (bpm)
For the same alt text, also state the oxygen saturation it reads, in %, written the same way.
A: 94 (%)
